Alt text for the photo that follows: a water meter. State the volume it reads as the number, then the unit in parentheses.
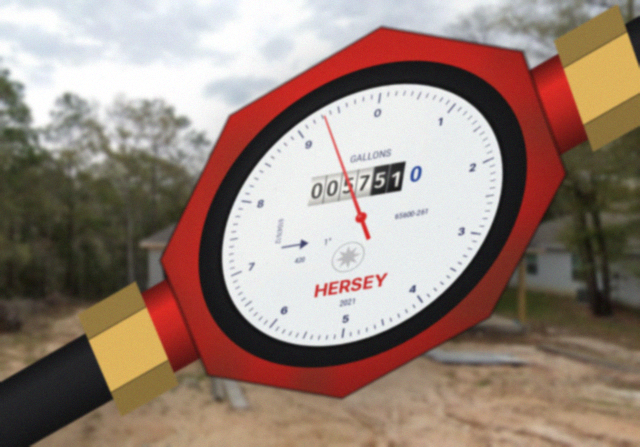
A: 57509.3 (gal)
